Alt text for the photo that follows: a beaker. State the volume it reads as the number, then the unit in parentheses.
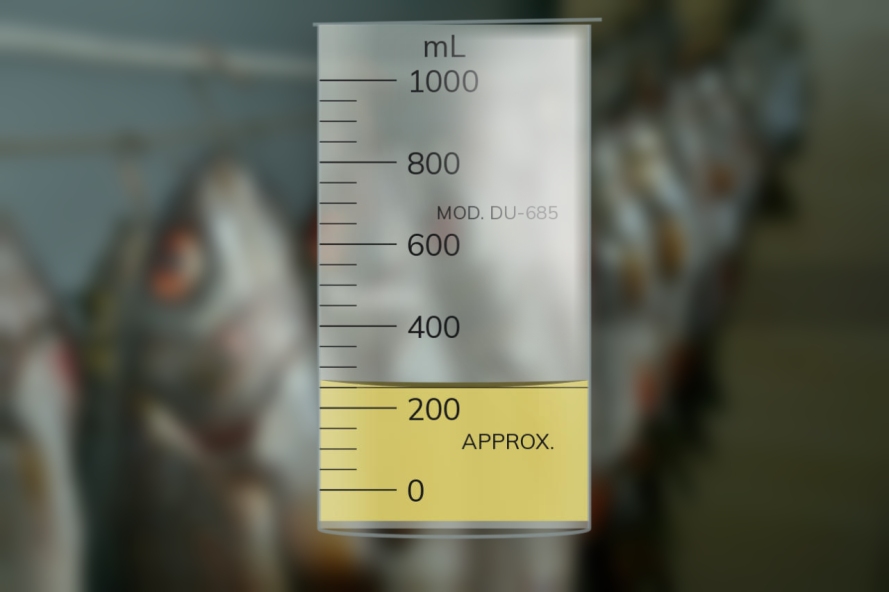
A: 250 (mL)
